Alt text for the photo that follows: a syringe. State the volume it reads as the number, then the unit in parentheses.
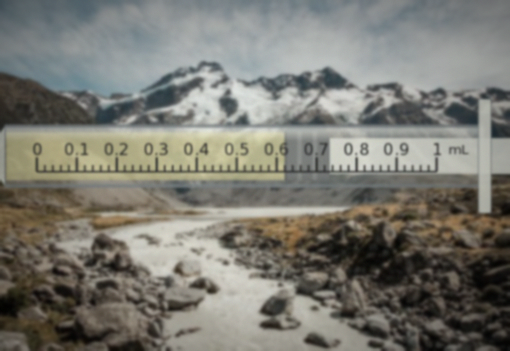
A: 0.62 (mL)
